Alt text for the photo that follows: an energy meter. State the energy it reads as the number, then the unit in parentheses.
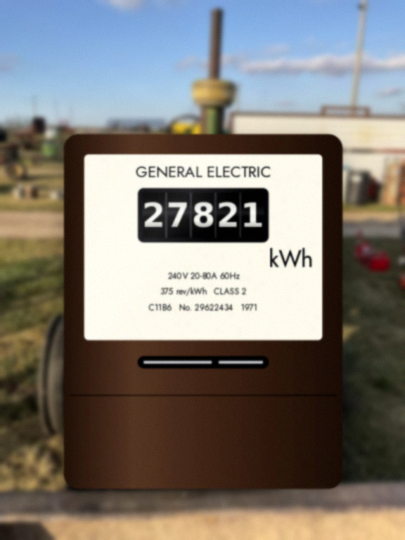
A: 27821 (kWh)
